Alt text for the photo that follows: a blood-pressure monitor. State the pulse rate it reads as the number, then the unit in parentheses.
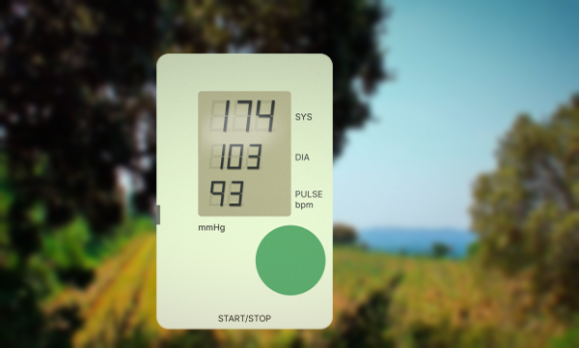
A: 93 (bpm)
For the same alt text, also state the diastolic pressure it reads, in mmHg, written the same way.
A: 103 (mmHg)
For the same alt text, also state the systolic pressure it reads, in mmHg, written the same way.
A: 174 (mmHg)
